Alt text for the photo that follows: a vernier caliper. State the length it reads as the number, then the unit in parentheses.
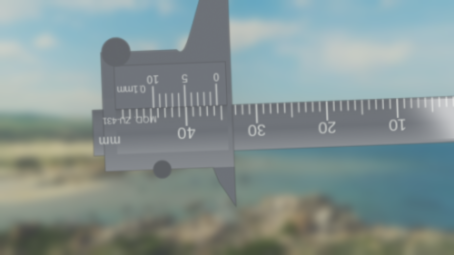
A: 35.6 (mm)
